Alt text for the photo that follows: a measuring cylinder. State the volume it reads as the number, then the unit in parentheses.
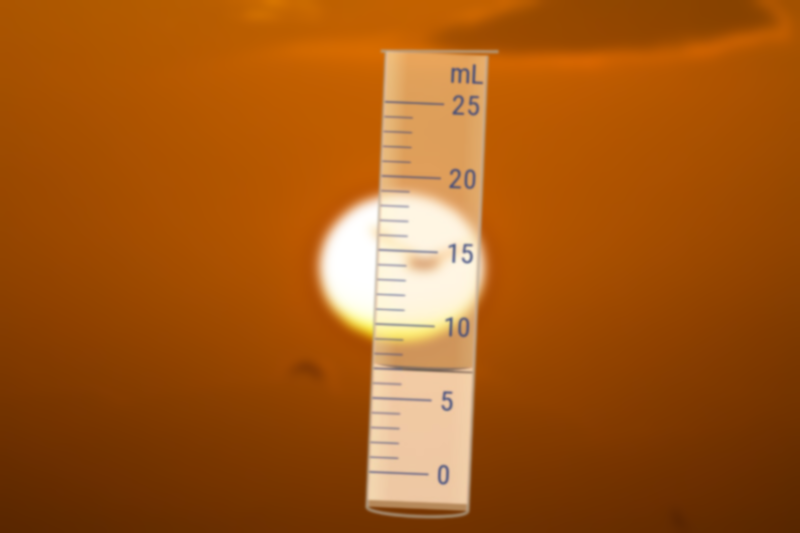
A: 7 (mL)
